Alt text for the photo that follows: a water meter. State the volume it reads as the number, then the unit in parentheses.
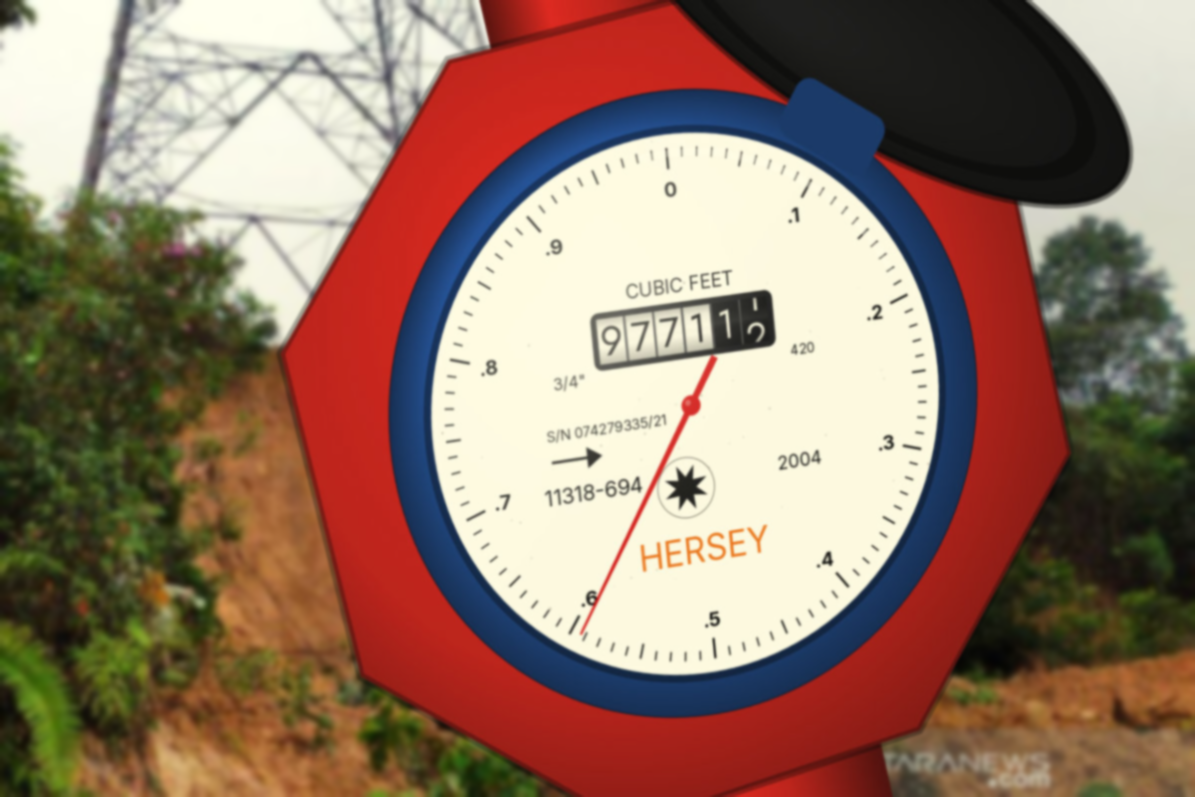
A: 977111.59 (ft³)
